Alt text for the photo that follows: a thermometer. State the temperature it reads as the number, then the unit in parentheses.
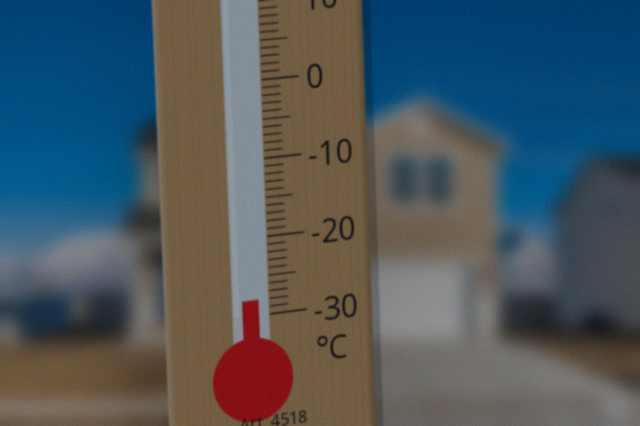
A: -28 (°C)
